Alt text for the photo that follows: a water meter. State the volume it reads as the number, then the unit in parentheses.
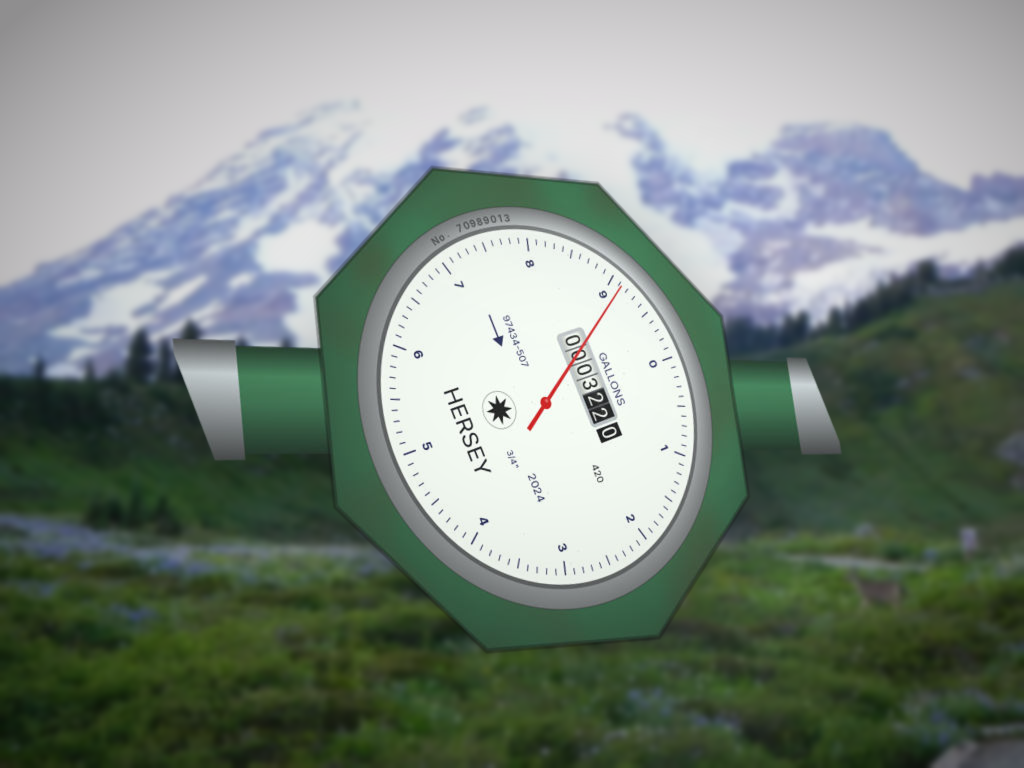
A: 3219.1 (gal)
